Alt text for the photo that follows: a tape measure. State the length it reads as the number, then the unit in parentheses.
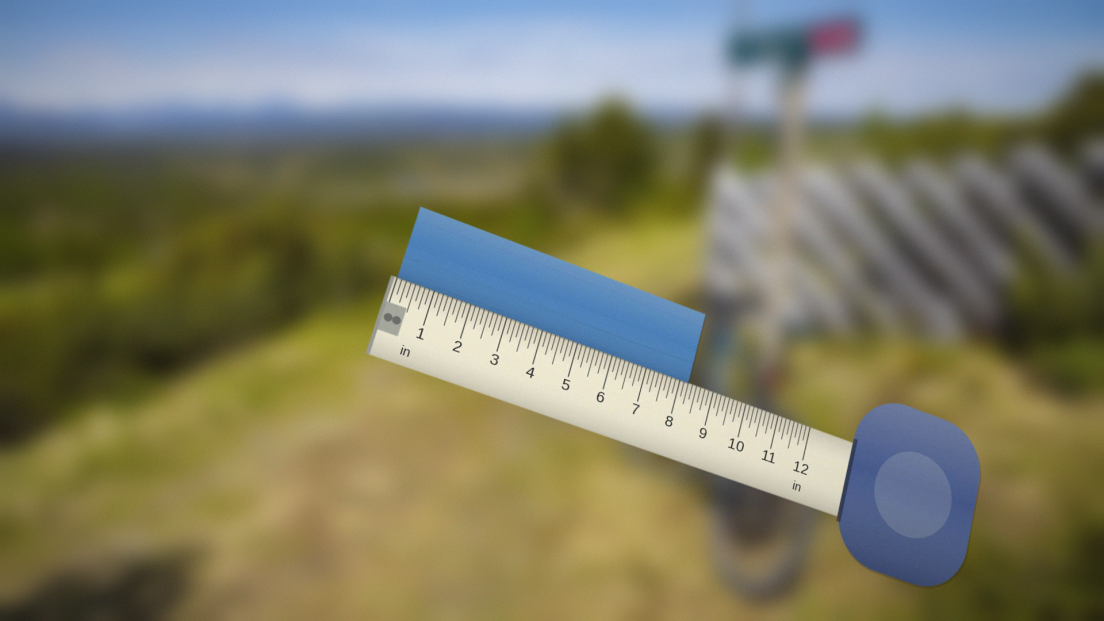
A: 8.25 (in)
